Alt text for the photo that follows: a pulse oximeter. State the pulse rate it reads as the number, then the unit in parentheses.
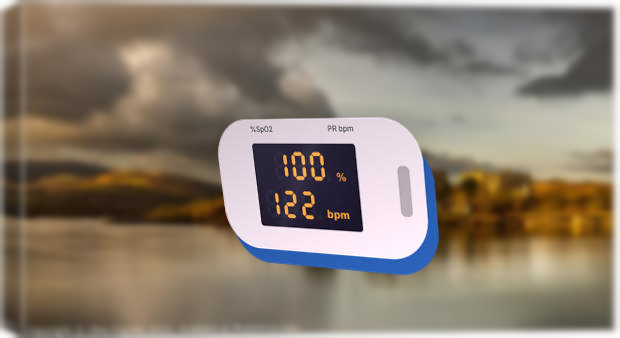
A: 122 (bpm)
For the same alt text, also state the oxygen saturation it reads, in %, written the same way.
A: 100 (%)
